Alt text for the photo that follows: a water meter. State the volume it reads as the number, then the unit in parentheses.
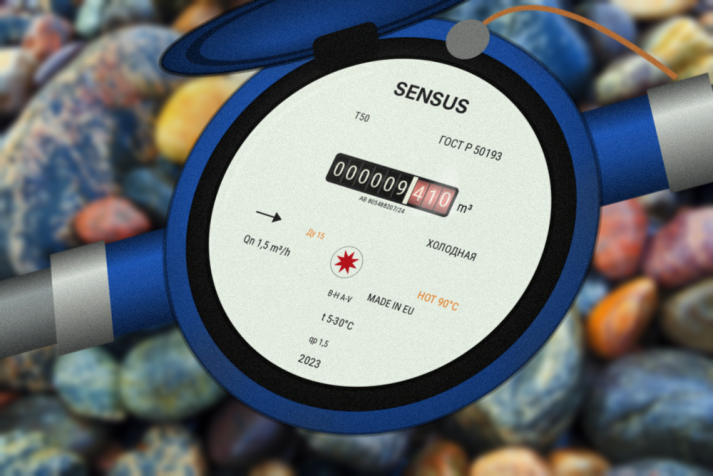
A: 9.410 (m³)
